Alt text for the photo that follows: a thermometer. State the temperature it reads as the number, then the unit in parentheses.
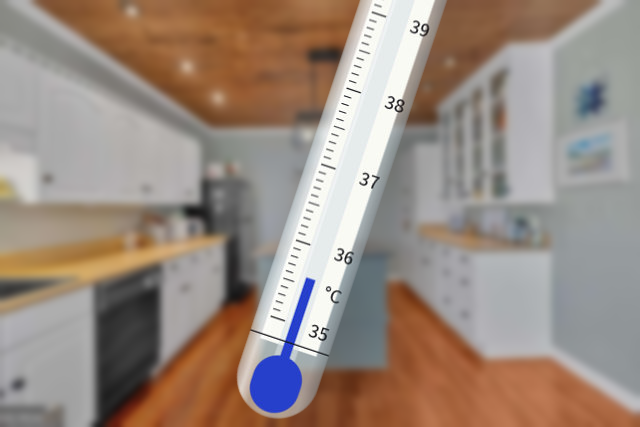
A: 35.6 (°C)
